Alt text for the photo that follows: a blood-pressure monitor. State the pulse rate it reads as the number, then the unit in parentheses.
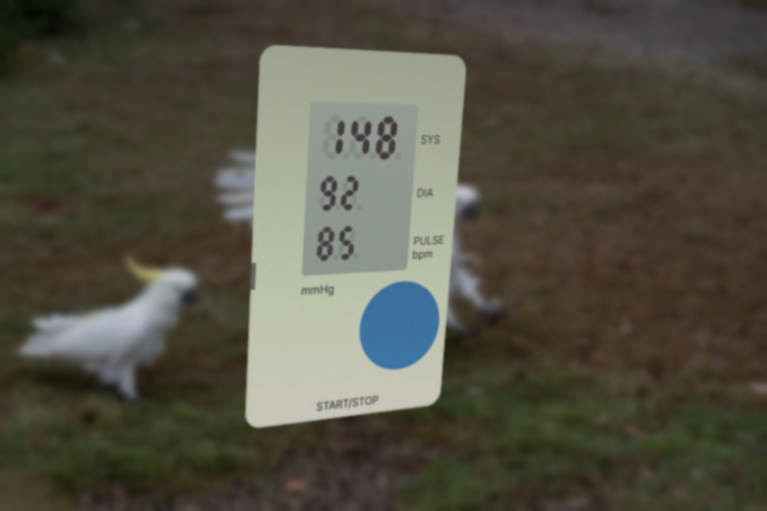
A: 85 (bpm)
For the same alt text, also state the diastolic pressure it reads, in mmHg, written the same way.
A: 92 (mmHg)
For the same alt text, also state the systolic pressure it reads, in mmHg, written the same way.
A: 148 (mmHg)
